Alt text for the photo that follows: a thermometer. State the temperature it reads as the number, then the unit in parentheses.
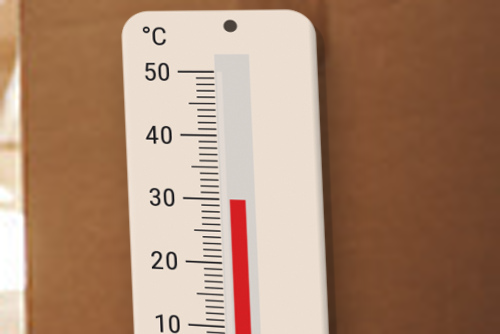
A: 30 (°C)
